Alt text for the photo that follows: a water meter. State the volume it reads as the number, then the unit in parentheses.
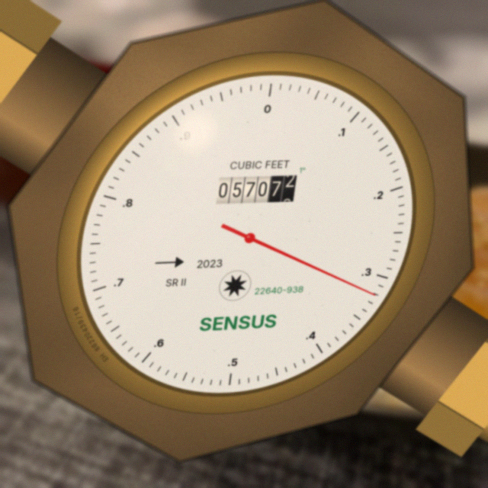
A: 57072.32 (ft³)
